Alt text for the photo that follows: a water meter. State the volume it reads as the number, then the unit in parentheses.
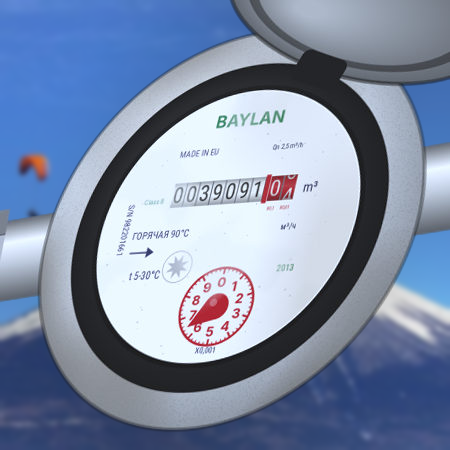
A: 39091.036 (m³)
